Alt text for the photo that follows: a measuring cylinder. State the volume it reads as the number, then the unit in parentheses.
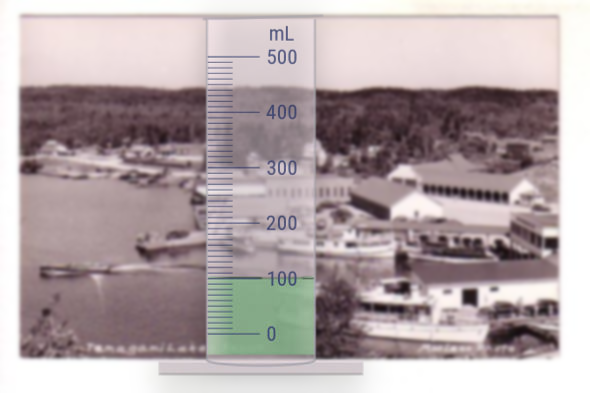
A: 100 (mL)
